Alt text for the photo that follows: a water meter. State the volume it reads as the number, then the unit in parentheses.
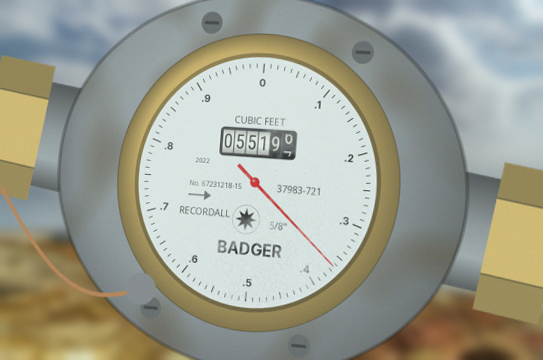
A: 55196.36 (ft³)
